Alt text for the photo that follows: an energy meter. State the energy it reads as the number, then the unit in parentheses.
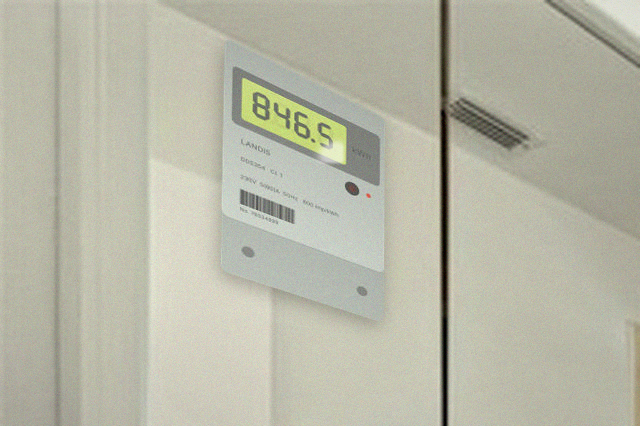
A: 846.5 (kWh)
